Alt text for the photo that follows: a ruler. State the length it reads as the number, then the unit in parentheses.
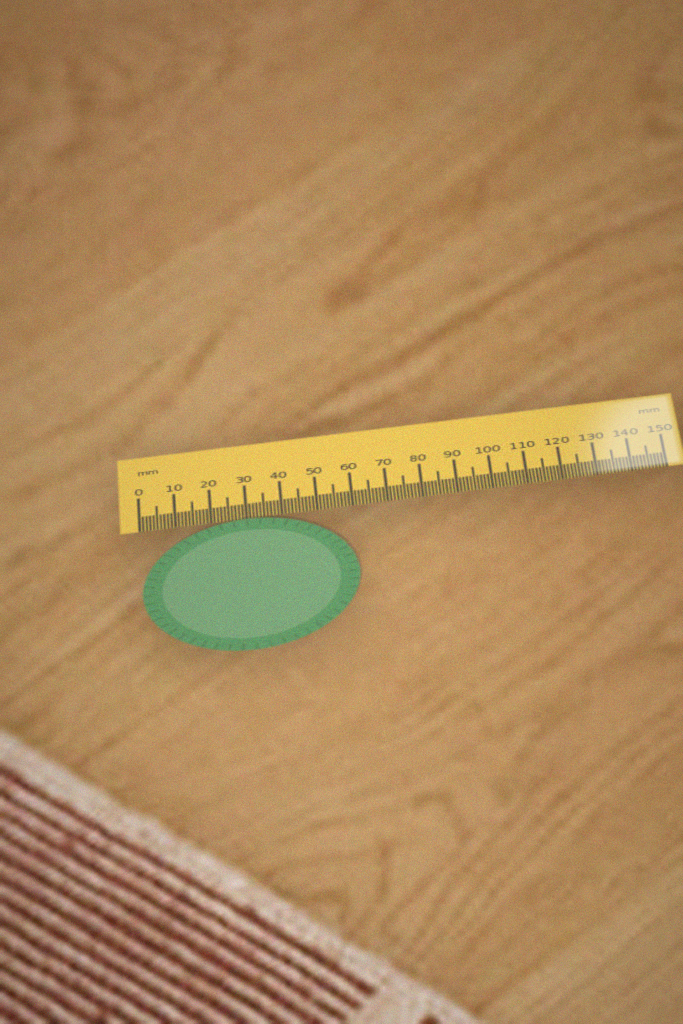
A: 60 (mm)
